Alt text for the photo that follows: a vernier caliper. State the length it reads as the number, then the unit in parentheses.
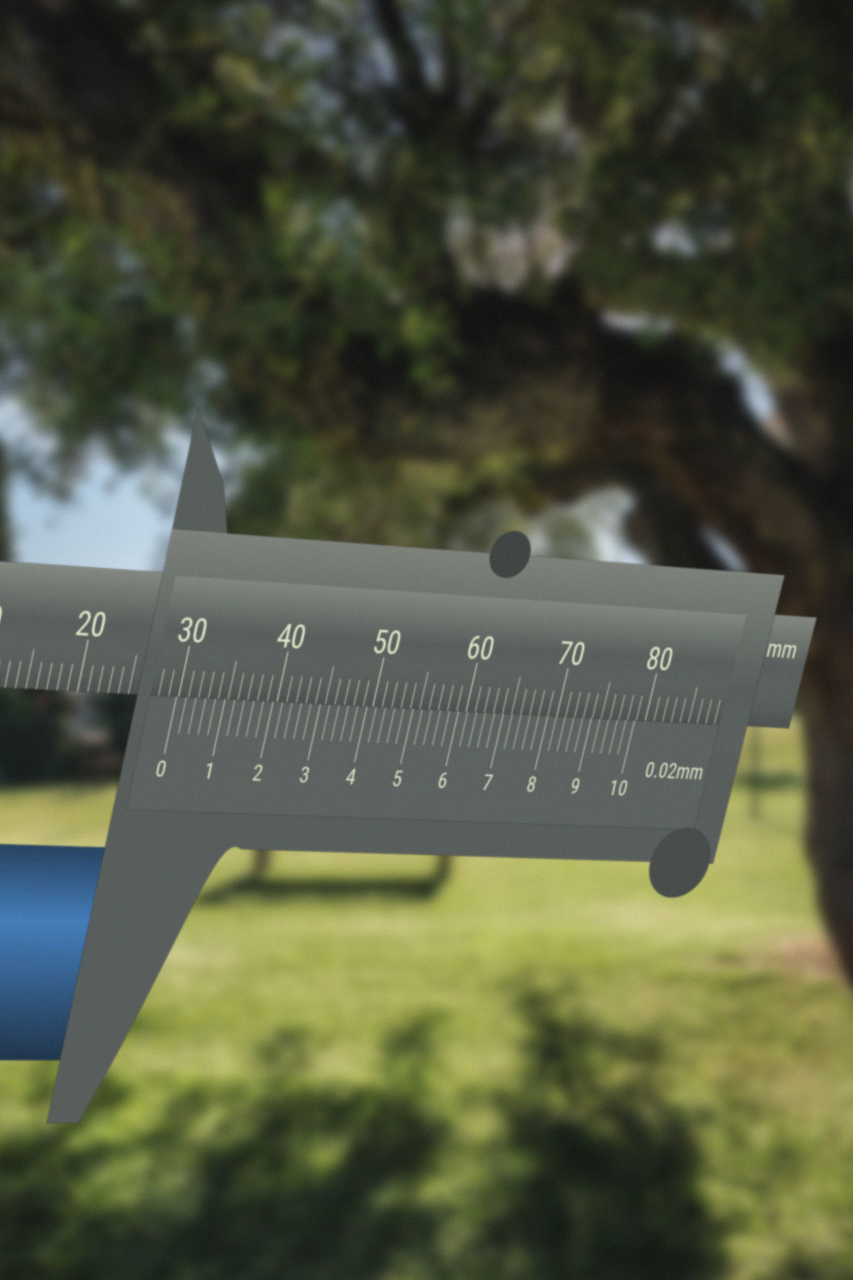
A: 29.8 (mm)
